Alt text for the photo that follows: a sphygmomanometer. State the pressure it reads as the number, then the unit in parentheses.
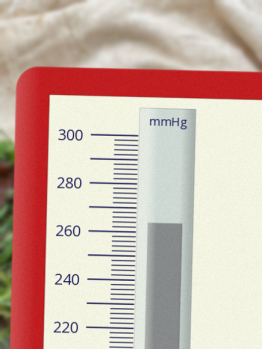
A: 264 (mmHg)
